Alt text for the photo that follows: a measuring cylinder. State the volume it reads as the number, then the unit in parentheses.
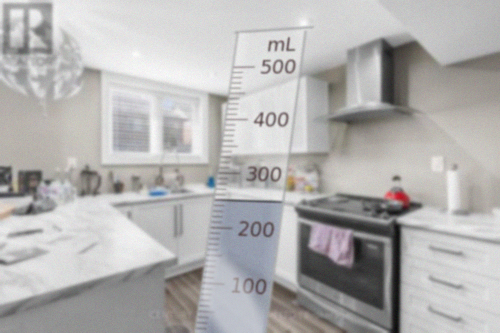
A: 250 (mL)
